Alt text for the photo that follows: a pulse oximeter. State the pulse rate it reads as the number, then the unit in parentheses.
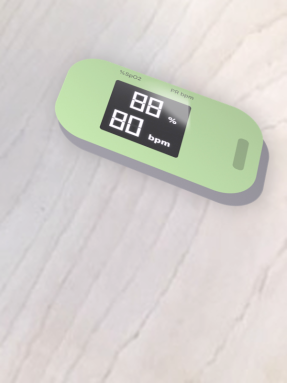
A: 80 (bpm)
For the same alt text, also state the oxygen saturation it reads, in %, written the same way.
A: 88 (%)
